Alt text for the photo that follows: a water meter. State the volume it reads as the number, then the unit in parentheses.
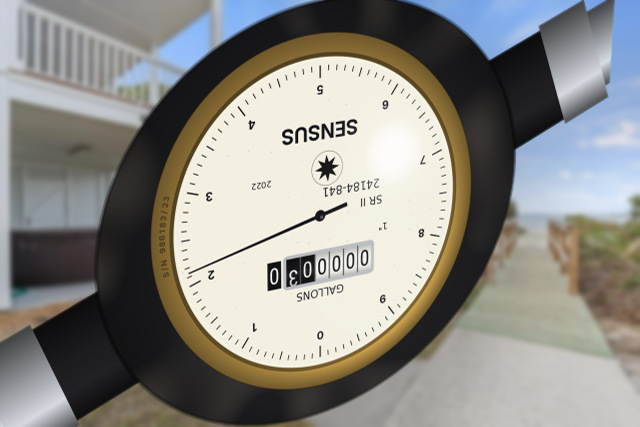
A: 32.1 (gal)
